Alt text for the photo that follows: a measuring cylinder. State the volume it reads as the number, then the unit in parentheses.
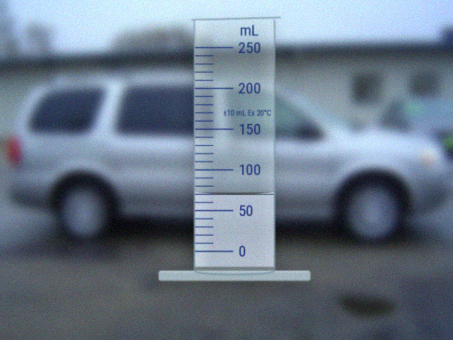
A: 70 (mL)
